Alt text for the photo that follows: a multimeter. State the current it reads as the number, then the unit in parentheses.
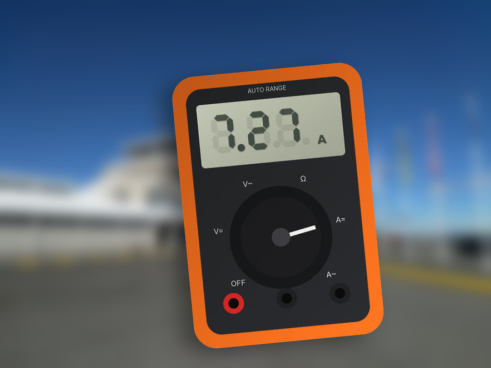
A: 7.27 (A)
